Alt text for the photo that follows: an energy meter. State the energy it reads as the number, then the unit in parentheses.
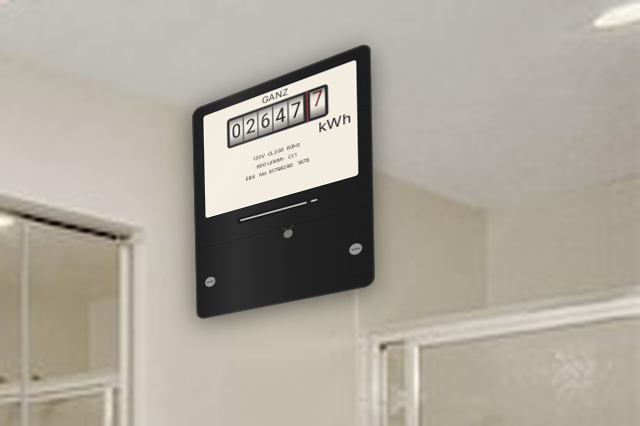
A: 2647.7 (kWh)
